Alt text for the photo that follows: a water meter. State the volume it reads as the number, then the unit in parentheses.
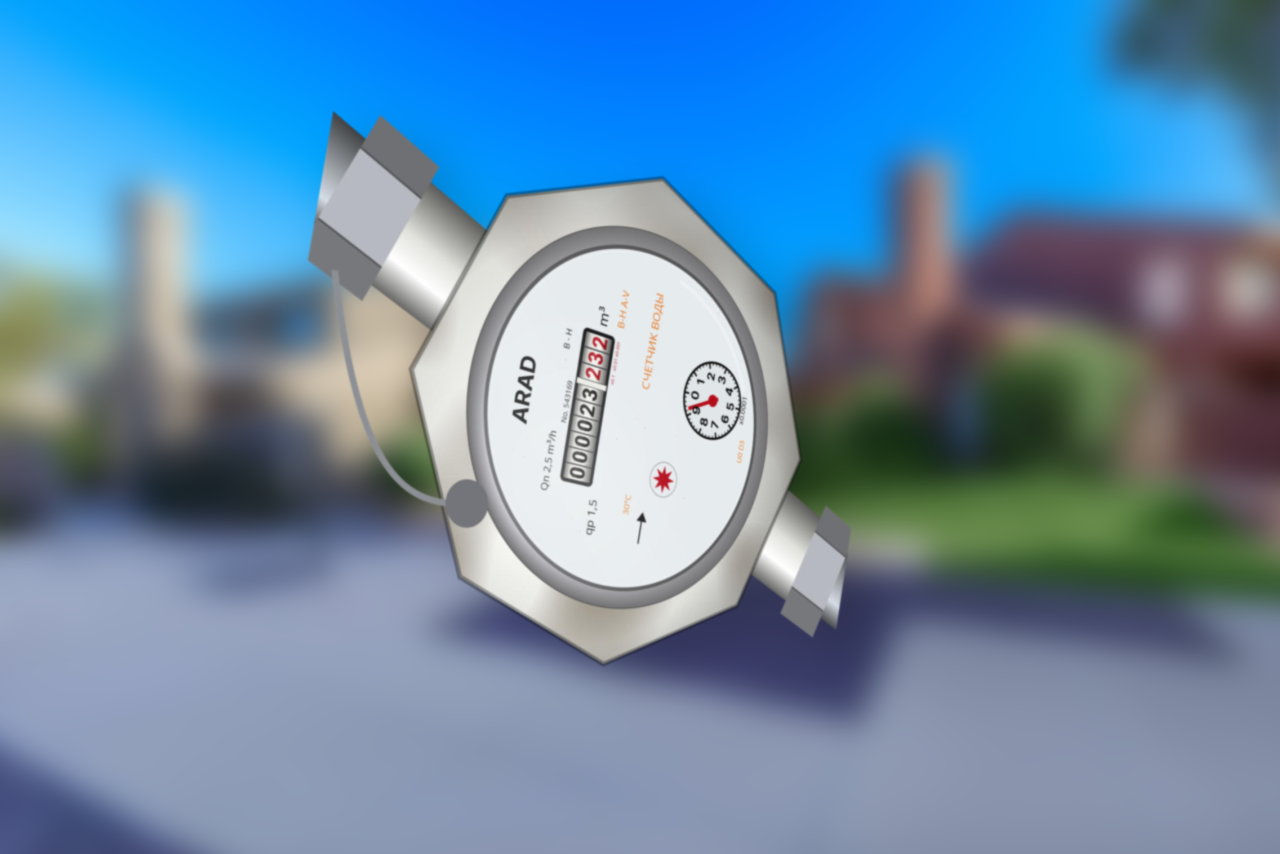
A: 23.2319 (m³)
